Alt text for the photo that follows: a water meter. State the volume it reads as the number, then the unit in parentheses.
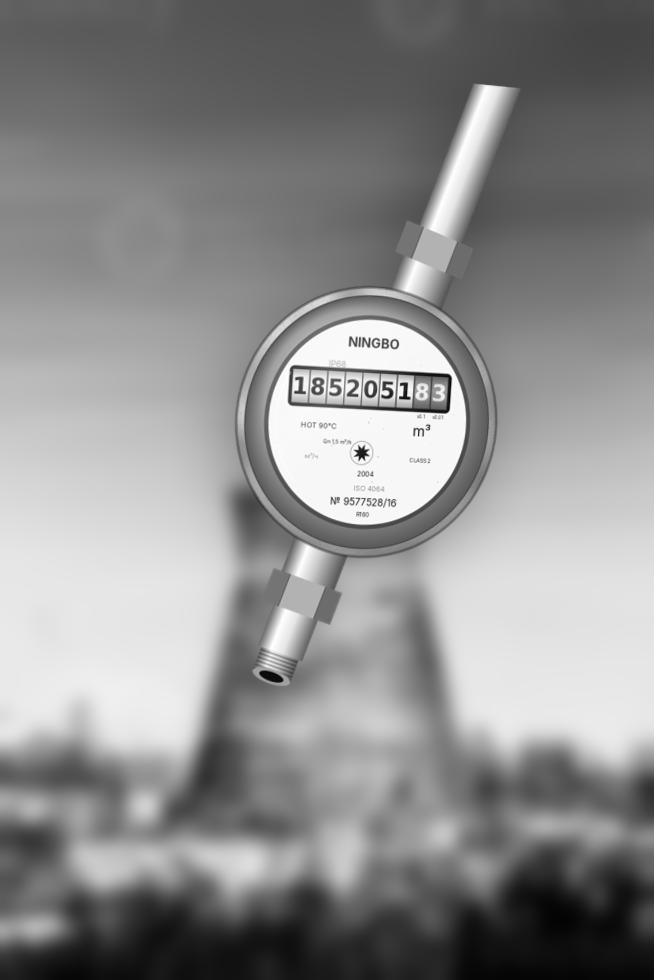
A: 1852051.83 (m³)
